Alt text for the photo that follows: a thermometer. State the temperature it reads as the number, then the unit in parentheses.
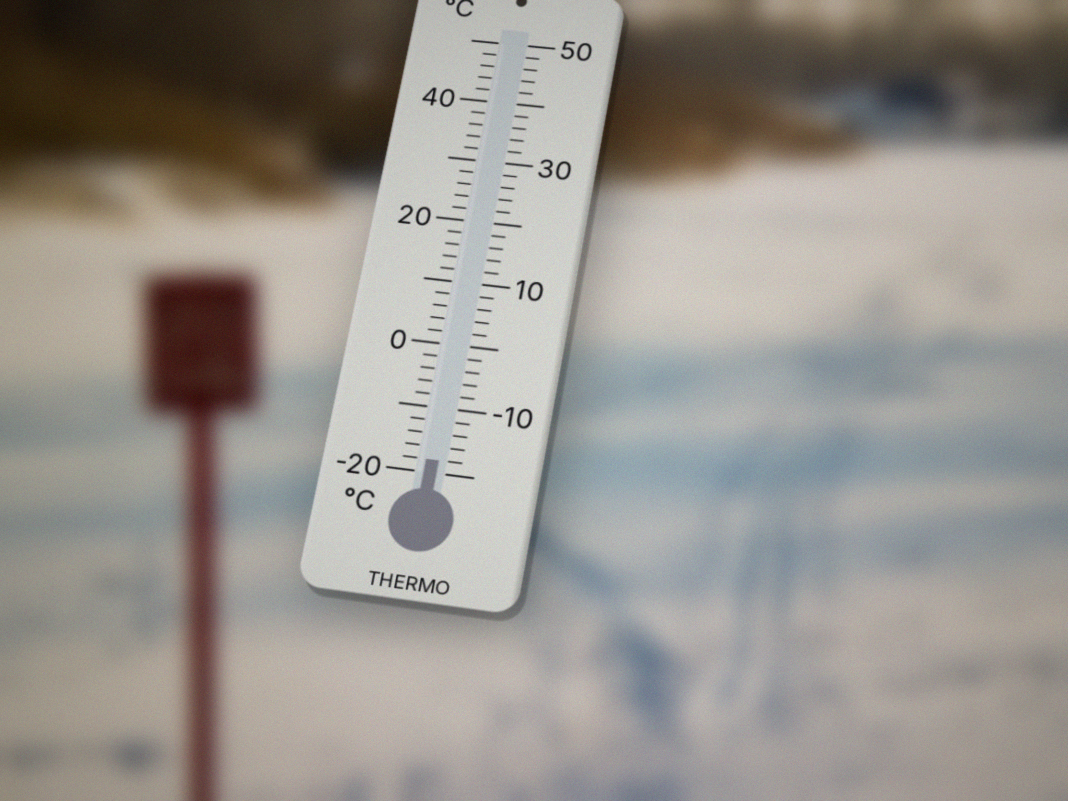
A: -18 (°C)
